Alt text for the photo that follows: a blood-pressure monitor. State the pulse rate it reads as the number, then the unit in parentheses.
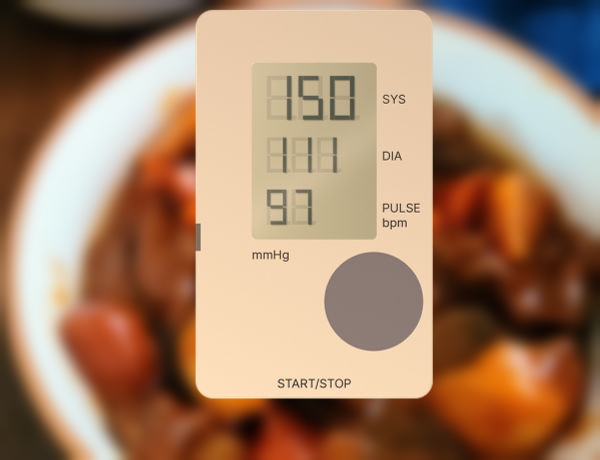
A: 97 (bpm)
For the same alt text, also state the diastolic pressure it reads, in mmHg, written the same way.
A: 111 (mmHg)
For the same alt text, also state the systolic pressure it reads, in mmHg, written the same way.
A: 150 (mmHg)
